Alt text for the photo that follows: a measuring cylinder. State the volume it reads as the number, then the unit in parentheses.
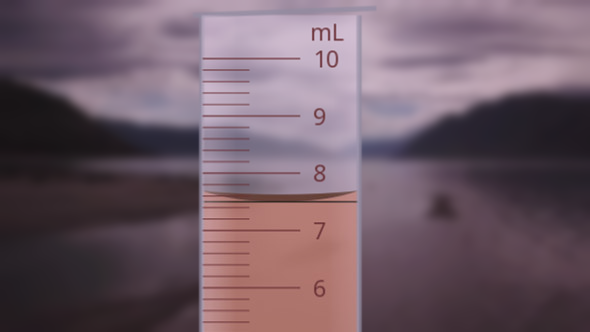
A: 7.5 (mL)
